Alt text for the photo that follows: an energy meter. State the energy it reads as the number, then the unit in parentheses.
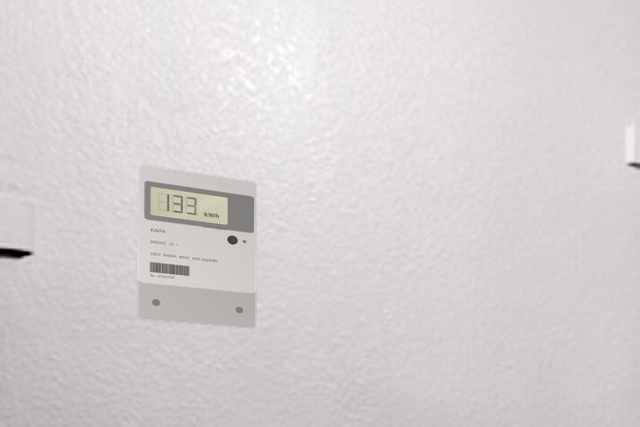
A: 133 (kWh)
